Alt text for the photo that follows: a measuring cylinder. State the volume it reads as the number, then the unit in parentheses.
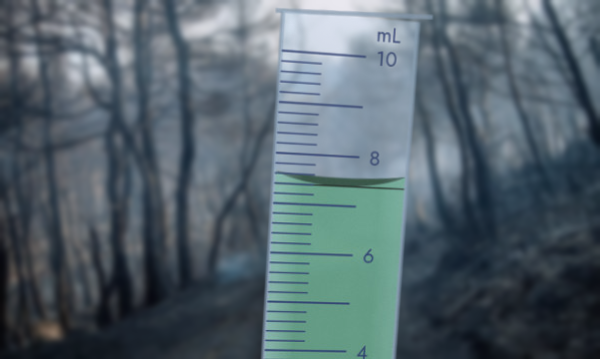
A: 7.4 (mL)
